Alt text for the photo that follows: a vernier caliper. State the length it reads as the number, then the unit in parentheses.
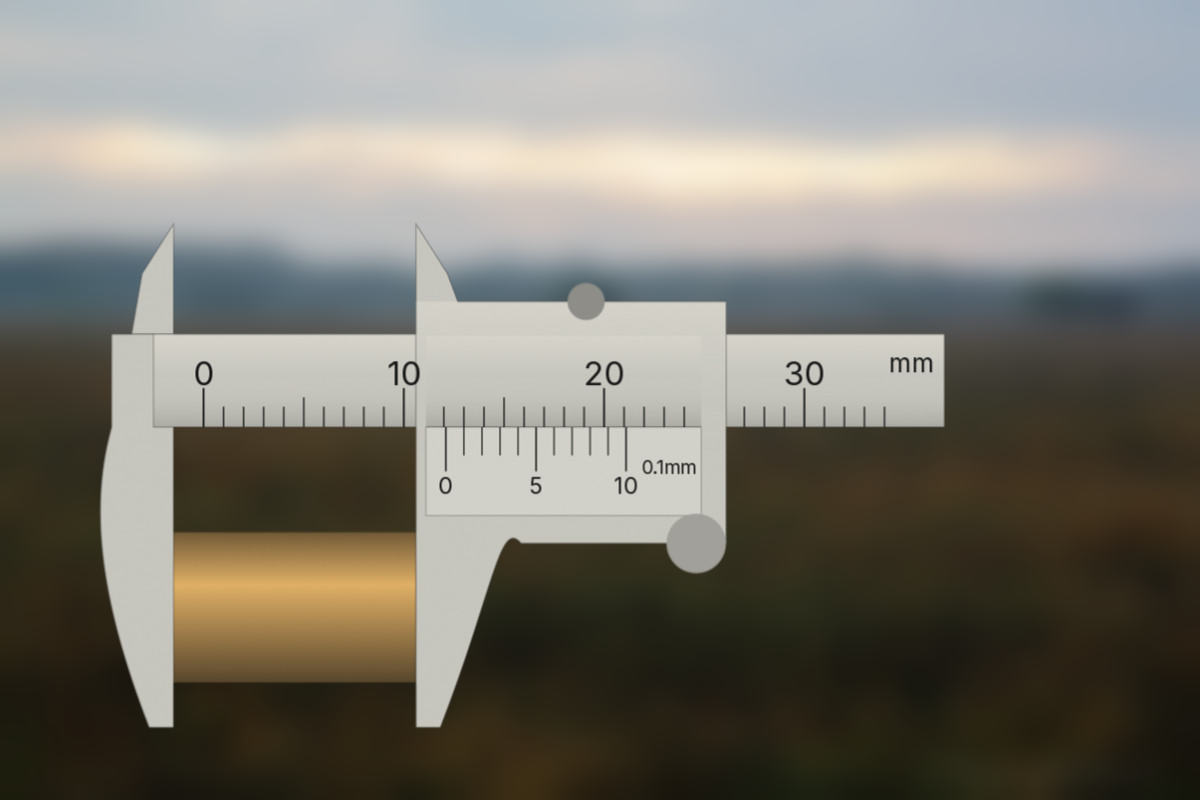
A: 12.1 (mm)
